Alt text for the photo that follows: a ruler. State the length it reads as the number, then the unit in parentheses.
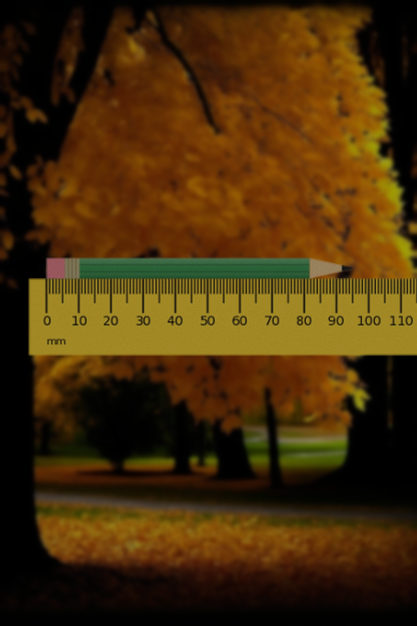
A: 95 (mm)
